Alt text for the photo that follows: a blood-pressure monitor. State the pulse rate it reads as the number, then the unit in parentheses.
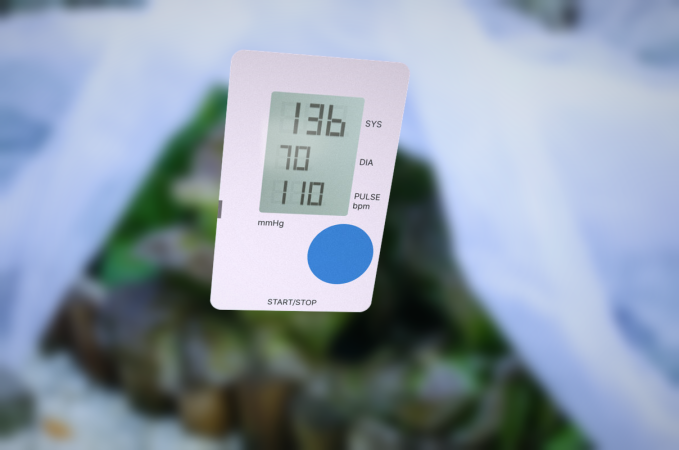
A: 110 (bpm)
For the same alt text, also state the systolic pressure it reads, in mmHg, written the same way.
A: 136 (mmHg)
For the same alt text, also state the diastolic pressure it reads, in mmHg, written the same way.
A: 70 (mmHg)
